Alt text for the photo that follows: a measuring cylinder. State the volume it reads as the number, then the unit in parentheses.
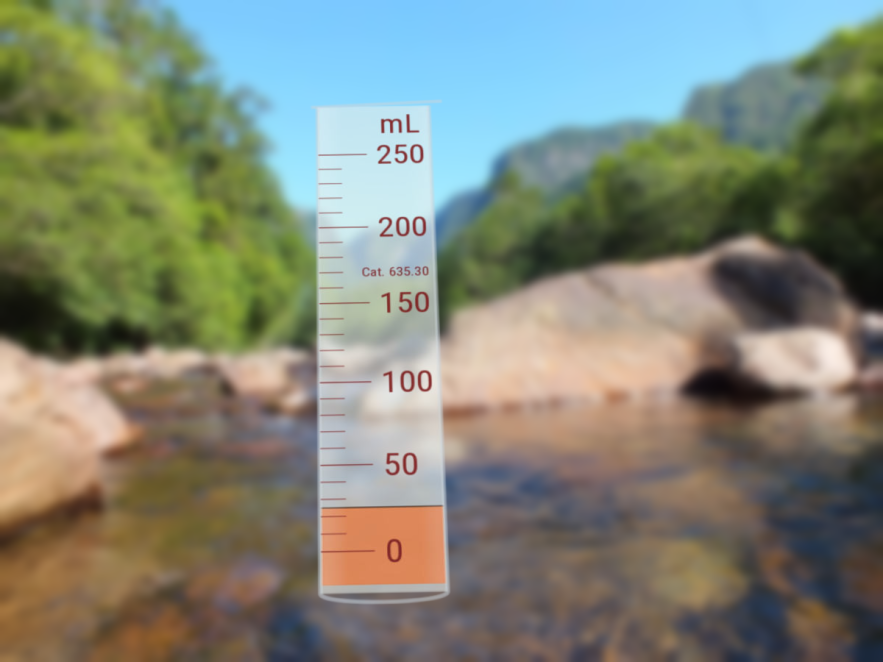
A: 25 (mL)
